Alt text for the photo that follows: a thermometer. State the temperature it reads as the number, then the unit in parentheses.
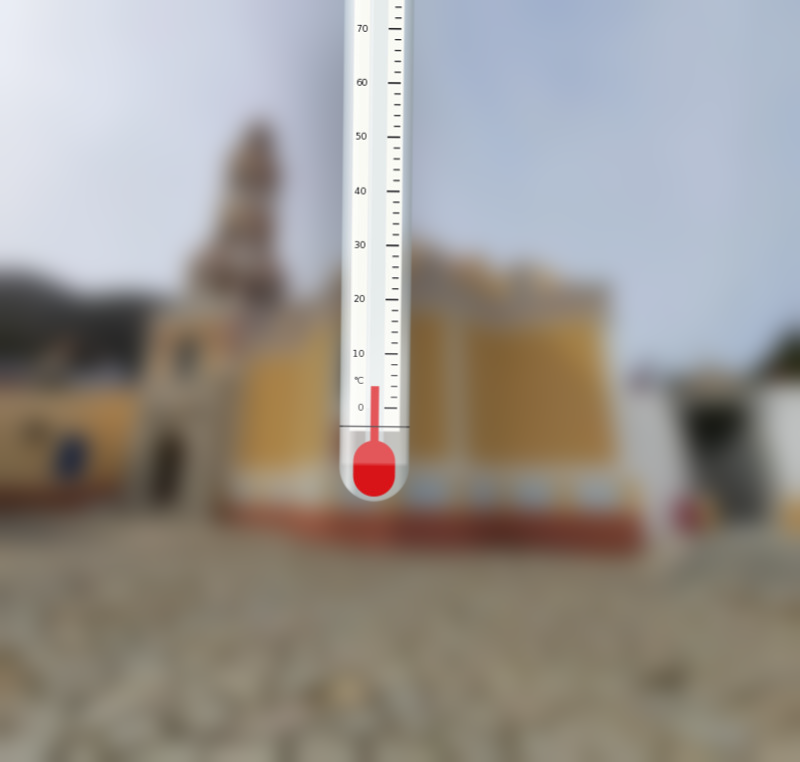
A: 4 (°C)
